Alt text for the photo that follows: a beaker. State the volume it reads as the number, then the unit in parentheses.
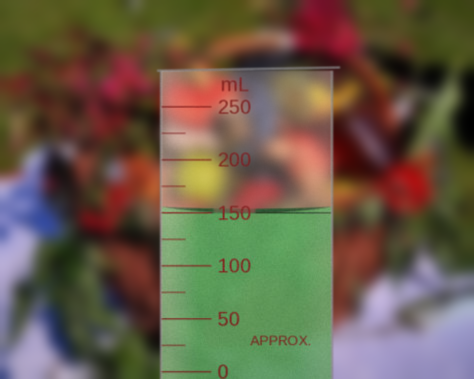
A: 150 (mL)
